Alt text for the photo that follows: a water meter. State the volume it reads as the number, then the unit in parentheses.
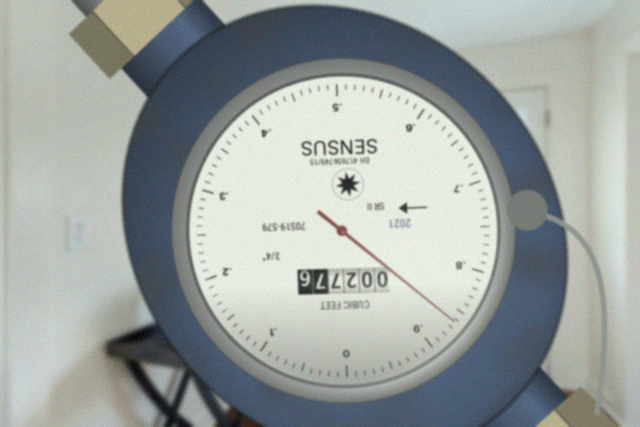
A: 2775.86 (ft³)
